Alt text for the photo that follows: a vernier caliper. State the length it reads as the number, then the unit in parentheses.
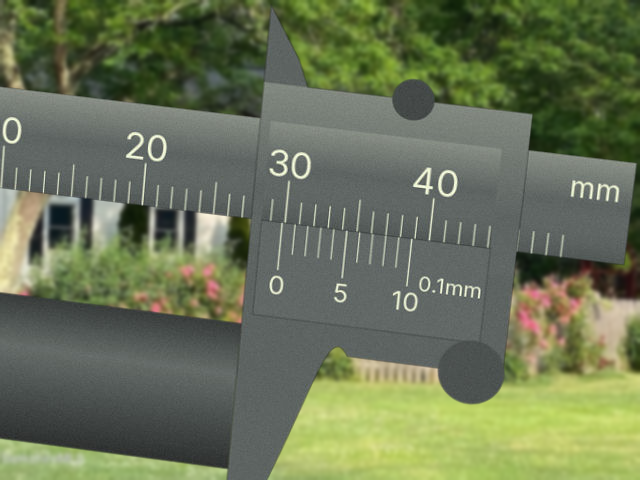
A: 29.8 (mm)
